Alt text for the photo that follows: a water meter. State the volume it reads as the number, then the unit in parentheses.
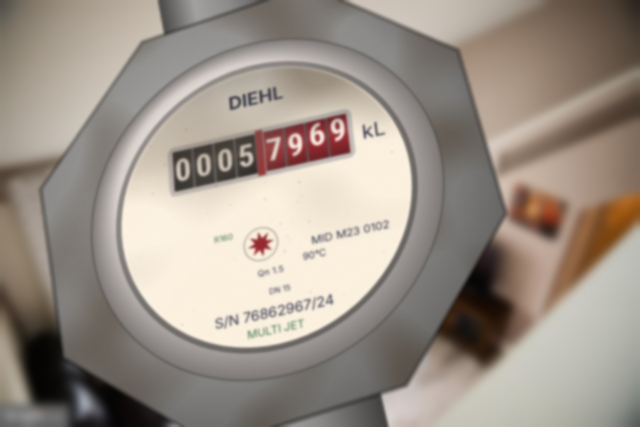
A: 5.7969 (kL)
